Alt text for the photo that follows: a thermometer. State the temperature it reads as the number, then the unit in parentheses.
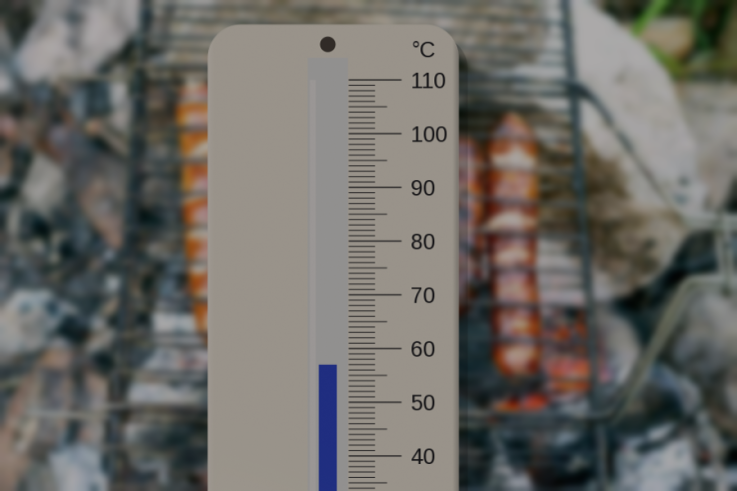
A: 57 (°C)
